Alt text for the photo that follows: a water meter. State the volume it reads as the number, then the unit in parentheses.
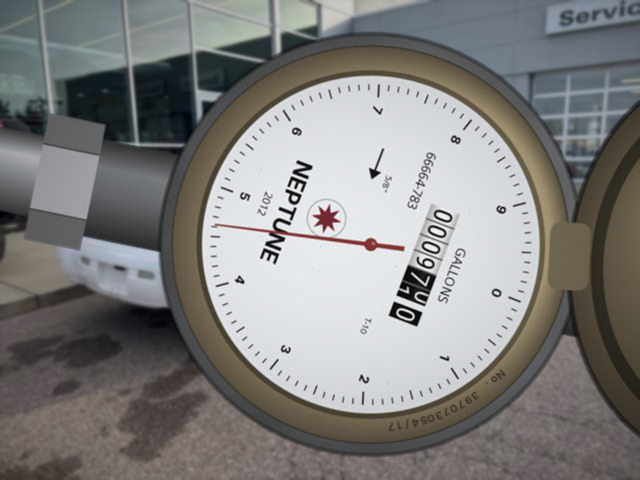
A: 9704.6 (gal)
